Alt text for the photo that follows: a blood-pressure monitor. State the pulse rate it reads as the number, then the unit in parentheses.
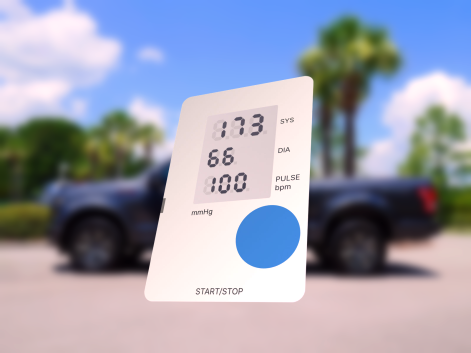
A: 100 (bpm)
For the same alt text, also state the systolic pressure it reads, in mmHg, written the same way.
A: 173 (mmHg)
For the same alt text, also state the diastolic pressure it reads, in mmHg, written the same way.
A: 66 (mmHg)
